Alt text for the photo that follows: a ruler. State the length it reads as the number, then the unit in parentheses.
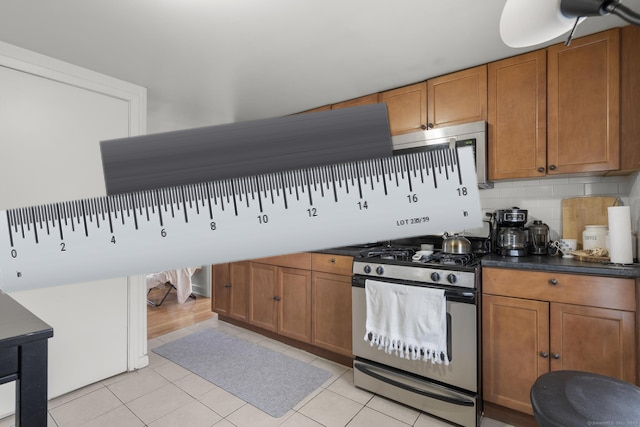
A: 11.5 (in)
